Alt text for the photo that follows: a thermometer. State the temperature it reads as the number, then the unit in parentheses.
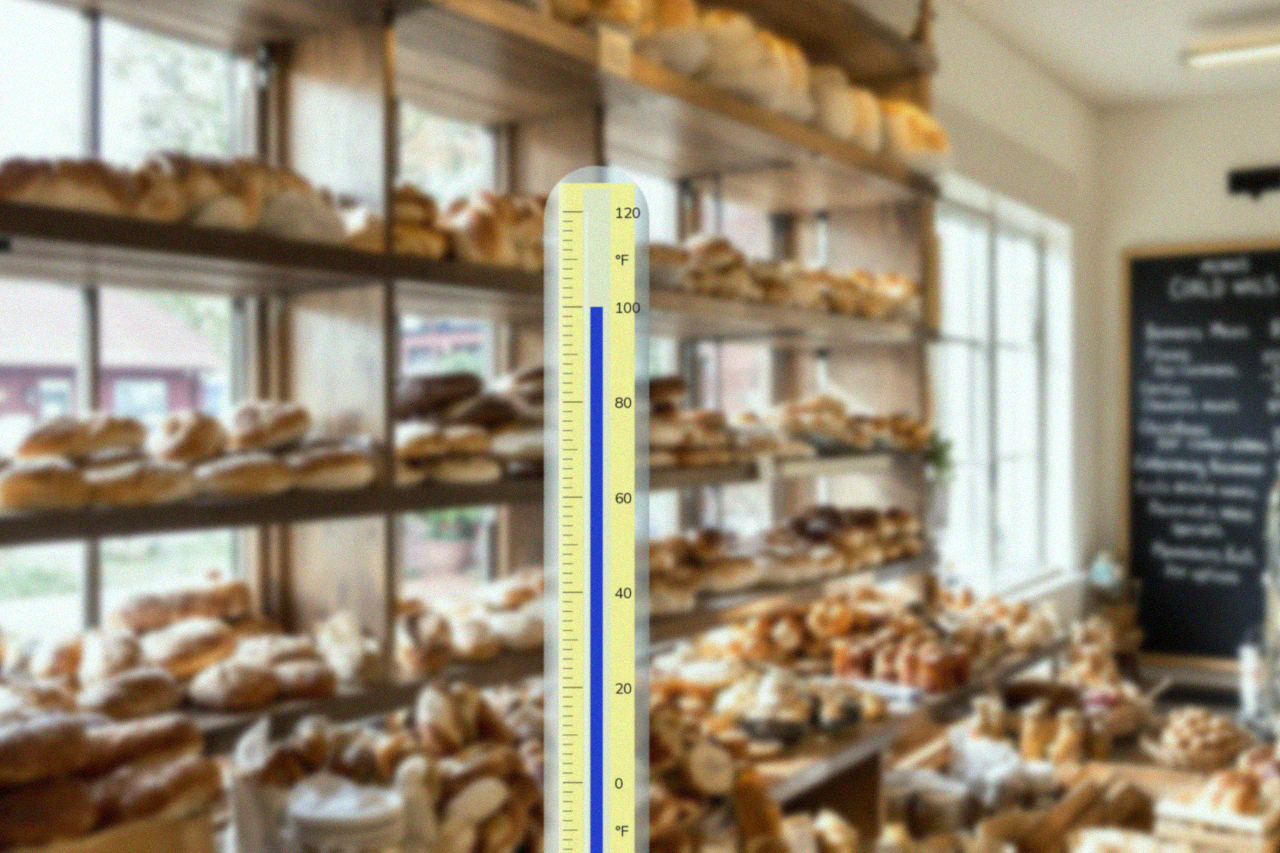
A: 100 (°F)
